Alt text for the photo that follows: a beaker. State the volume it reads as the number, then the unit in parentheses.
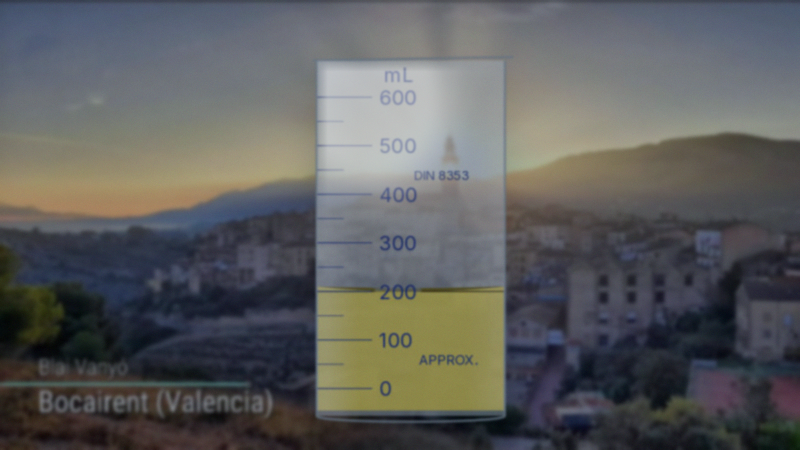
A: 200 (mL)
